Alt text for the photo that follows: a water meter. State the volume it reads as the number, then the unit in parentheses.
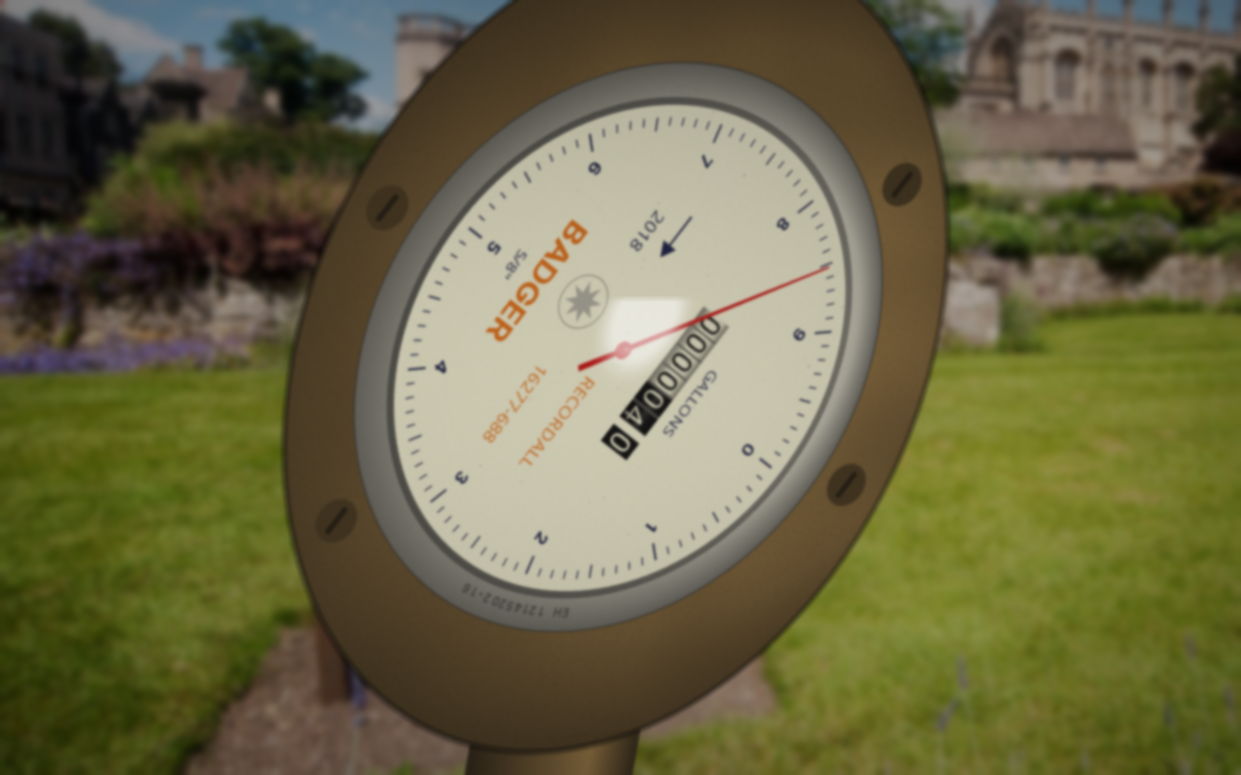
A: 38.5 (gal)
